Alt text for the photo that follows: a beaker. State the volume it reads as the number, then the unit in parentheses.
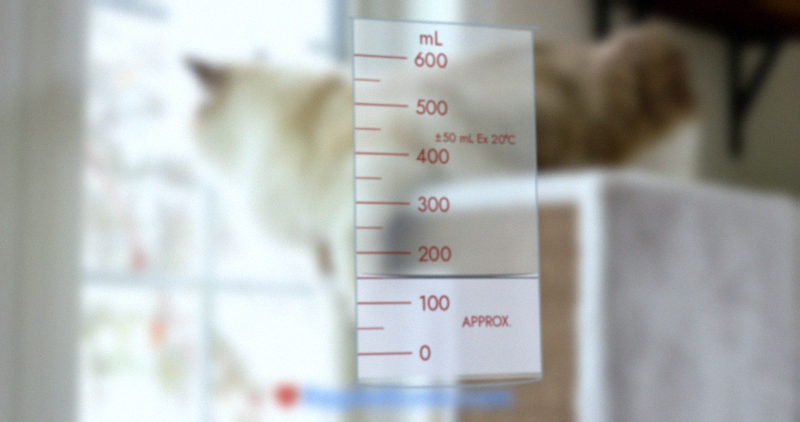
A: 150 (mL)
